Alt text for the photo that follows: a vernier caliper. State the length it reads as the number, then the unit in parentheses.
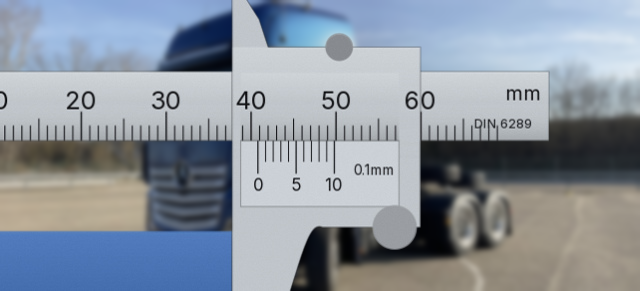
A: 40.8 (mm)
